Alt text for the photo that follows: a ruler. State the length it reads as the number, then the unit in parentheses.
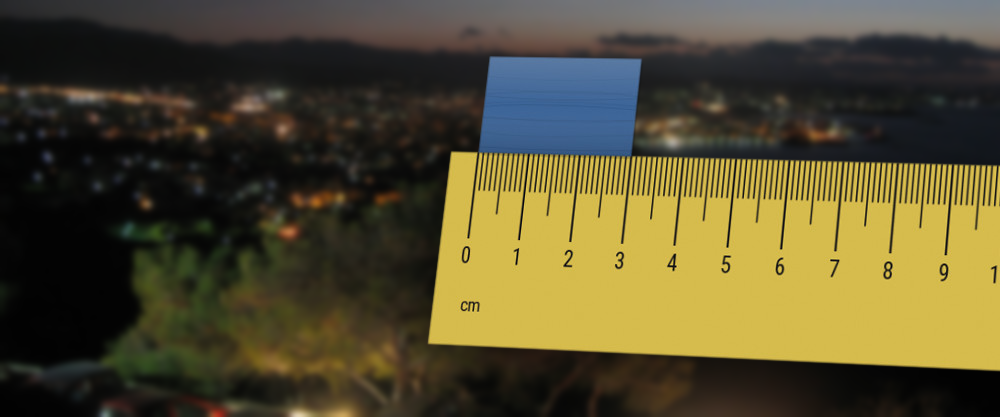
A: 3 (cm)
